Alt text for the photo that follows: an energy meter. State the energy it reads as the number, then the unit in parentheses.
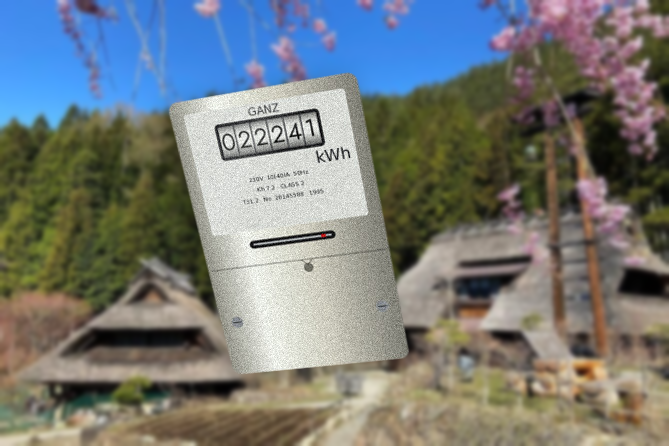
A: 22241 (kWh)
